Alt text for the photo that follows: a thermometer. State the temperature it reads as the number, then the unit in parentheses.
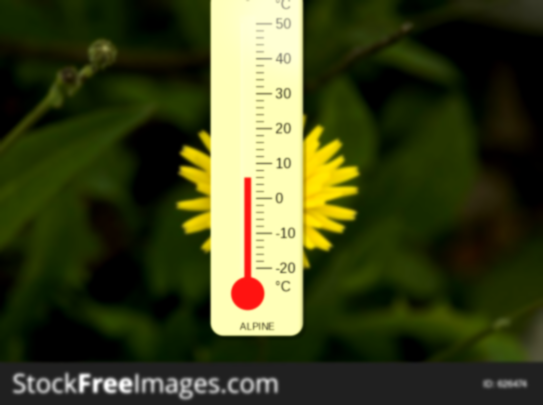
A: 6 (°C)
